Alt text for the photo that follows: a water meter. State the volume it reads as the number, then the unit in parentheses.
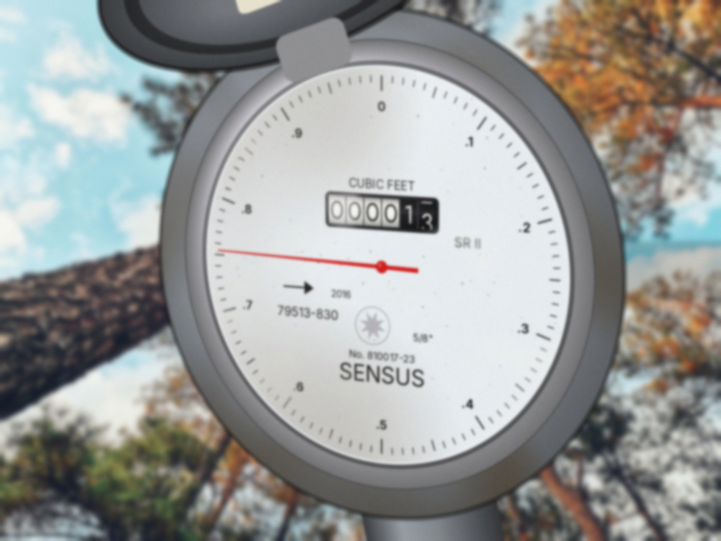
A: 12.75 (ft³)
